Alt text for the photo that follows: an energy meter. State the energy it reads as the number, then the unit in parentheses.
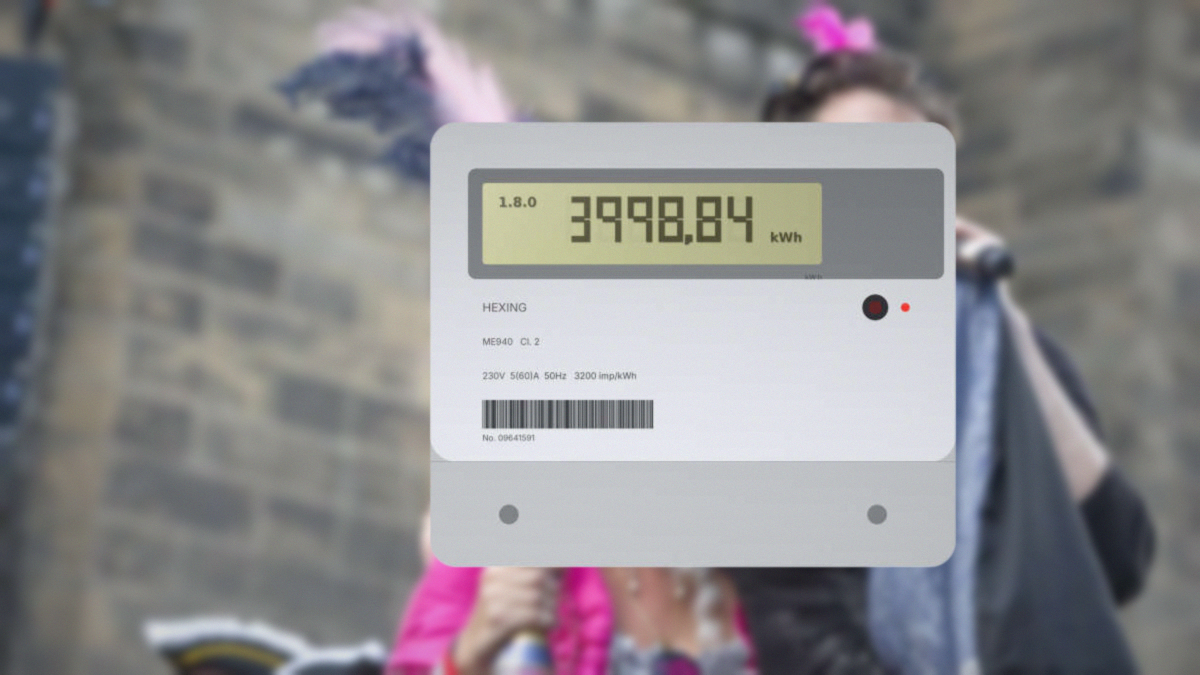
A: 3998.84 (kWh)
